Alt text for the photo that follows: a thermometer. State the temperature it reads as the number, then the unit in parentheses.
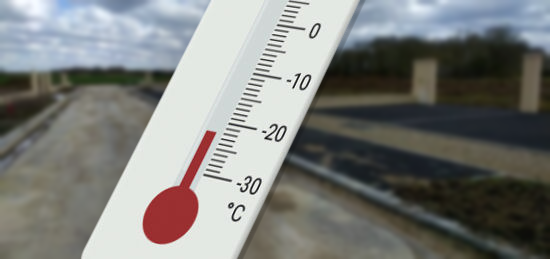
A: -22 (°C)
